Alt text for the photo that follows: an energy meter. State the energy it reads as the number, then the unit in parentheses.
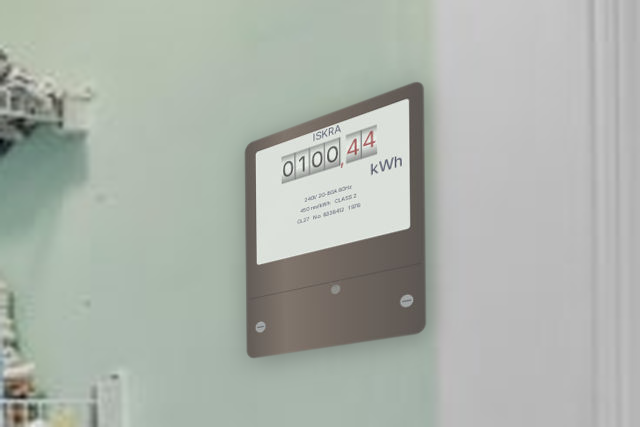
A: 100.44 (kWh)
